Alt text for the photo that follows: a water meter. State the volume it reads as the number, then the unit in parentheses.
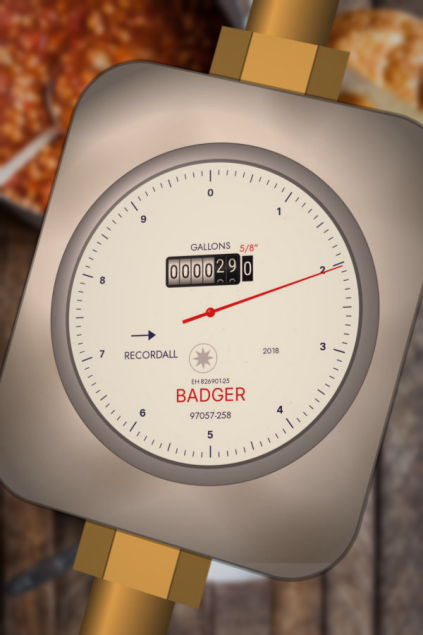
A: 292.0 (gal)
